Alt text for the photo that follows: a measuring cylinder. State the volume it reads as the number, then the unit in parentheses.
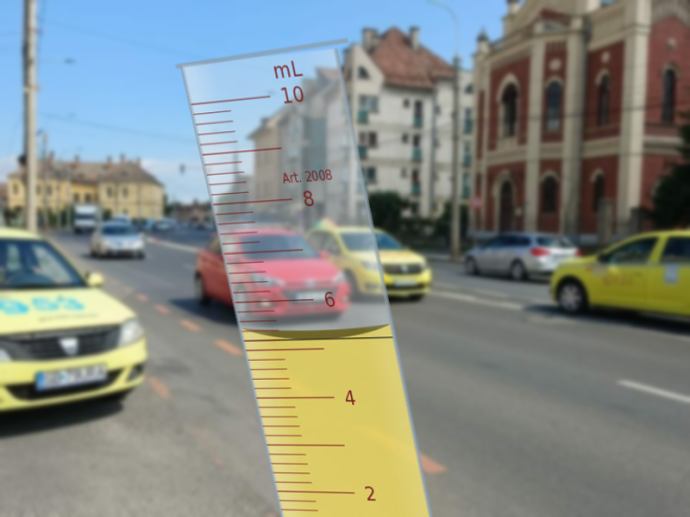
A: 5.2 (mL)
